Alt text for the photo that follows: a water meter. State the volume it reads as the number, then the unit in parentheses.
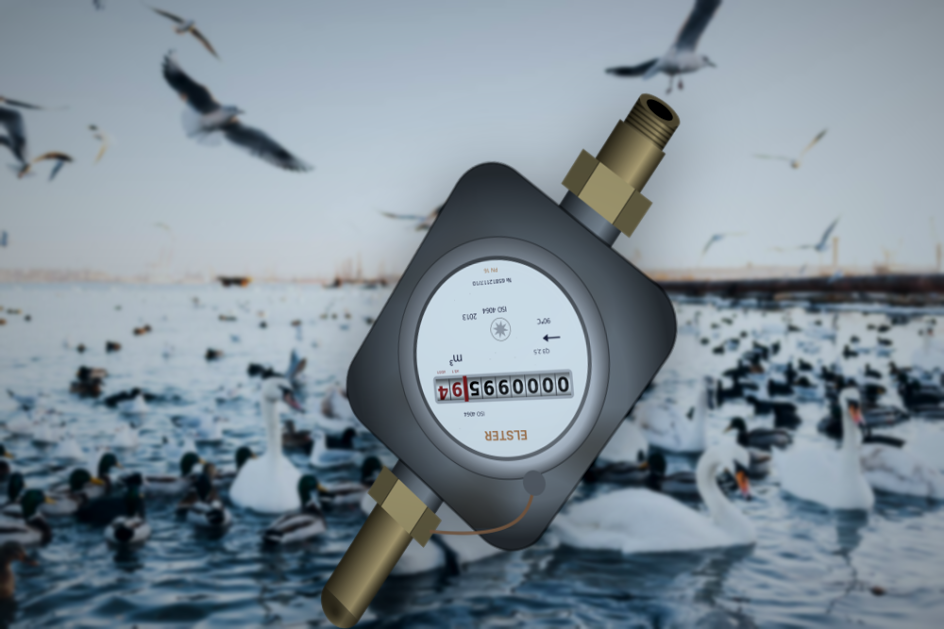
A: 995.94 (m³)
